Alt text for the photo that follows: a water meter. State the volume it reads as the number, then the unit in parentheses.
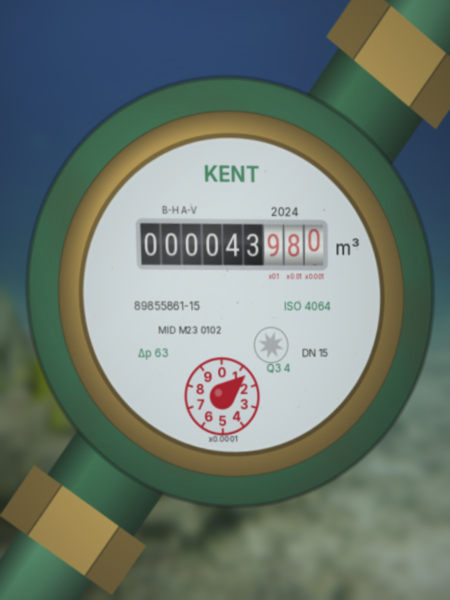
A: 43.9801 (m³)
